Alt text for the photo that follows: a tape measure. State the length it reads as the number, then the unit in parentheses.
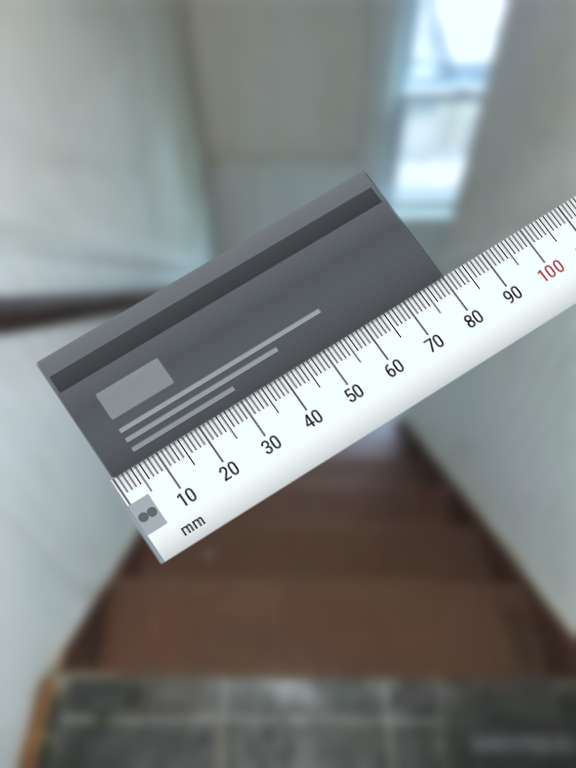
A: 80 (mm)
